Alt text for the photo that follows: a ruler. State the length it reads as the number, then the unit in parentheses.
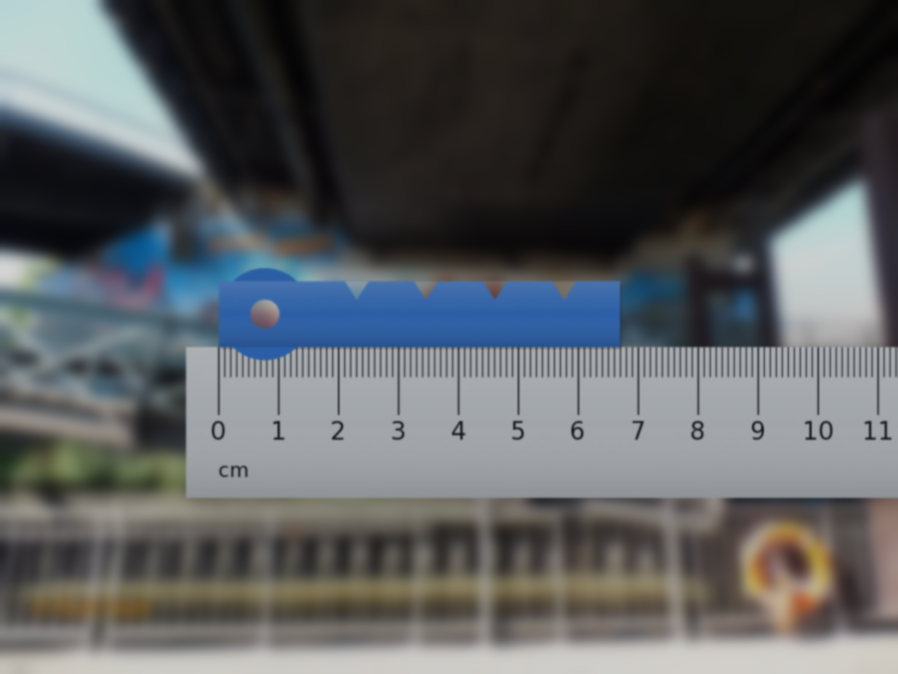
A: 6.7 (cm)
